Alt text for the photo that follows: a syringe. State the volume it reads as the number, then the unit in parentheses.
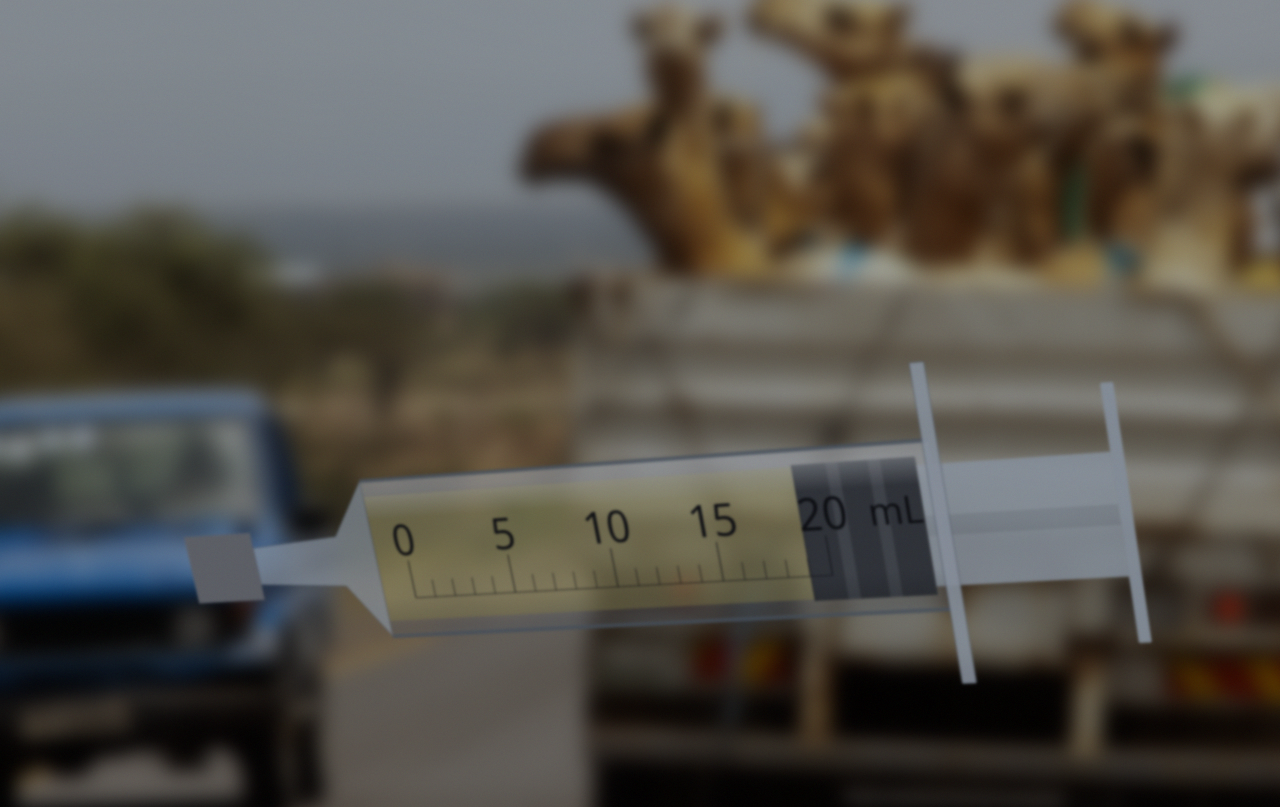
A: 19 (mL)
